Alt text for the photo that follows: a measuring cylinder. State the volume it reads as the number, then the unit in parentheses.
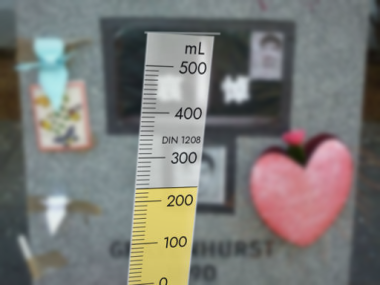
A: 230 (mL)
